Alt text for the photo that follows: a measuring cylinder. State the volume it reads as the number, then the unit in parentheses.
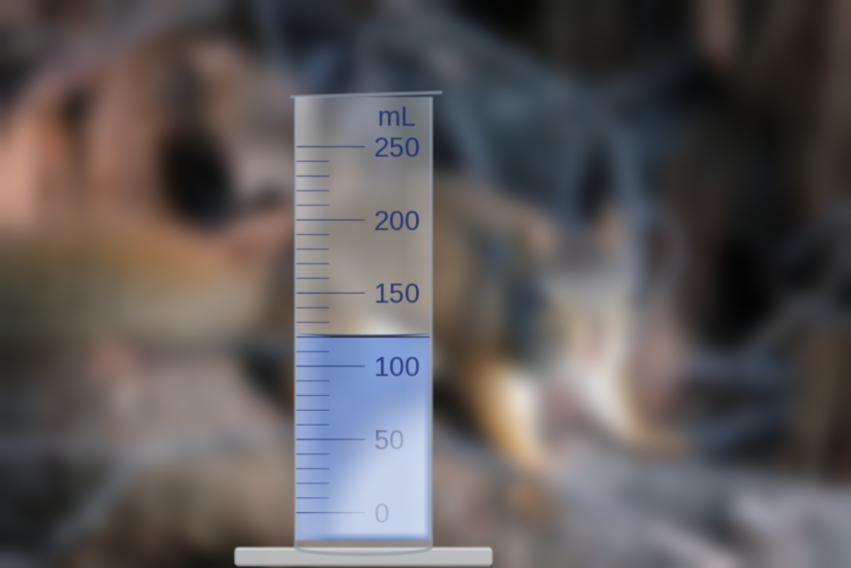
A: 120 (mL)
